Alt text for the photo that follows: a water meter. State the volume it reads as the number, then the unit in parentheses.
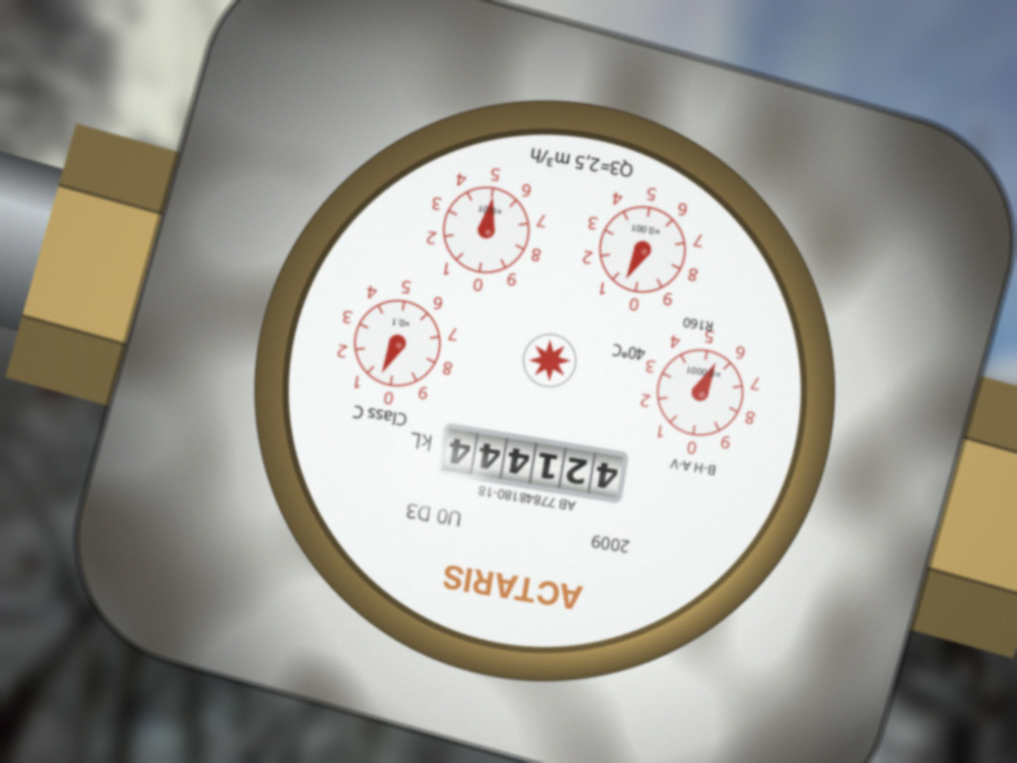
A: 421444.0505 (kL)
